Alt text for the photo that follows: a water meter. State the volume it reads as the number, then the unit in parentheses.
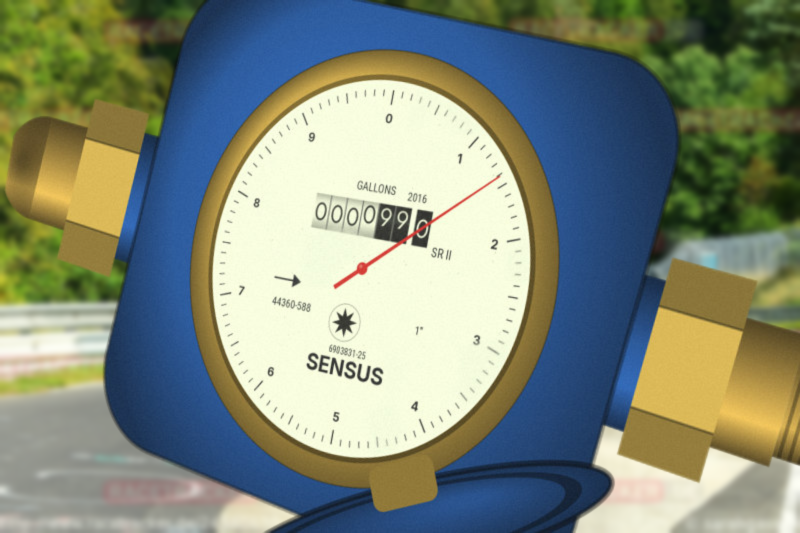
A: 991.4 (gal)
